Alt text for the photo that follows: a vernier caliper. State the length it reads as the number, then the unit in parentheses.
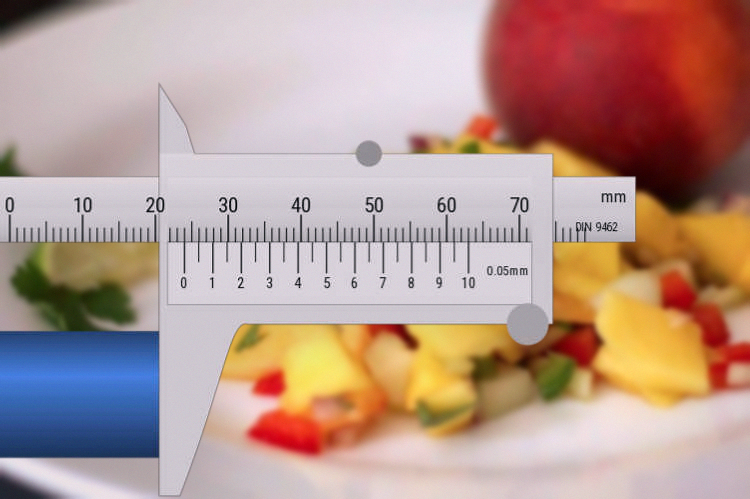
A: 24.0 (mm)
